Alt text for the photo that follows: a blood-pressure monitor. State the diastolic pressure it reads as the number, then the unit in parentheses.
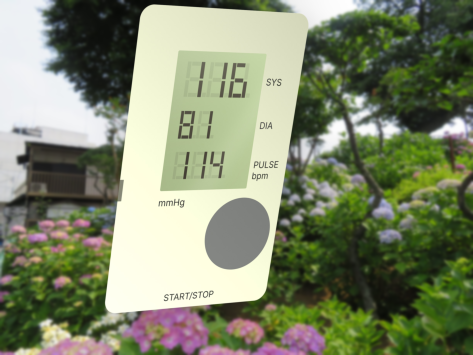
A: 81 (mmHg)
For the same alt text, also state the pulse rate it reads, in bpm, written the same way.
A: 114 (bpm)
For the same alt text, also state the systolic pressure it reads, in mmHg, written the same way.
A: 116 (mmHg)
